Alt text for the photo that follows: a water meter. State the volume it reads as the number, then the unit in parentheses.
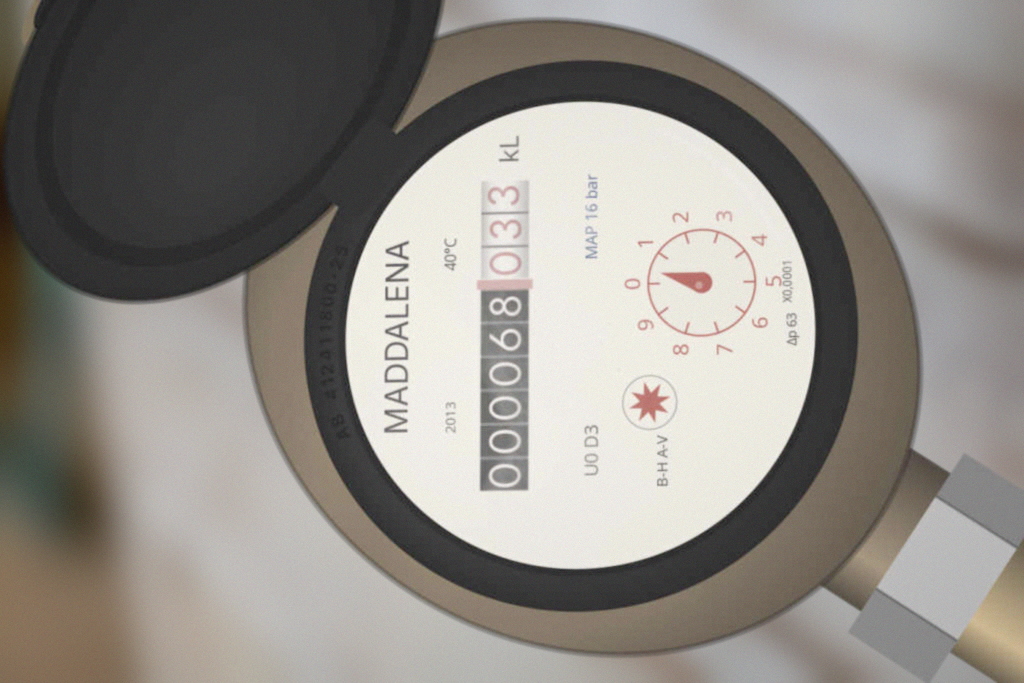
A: 68.0330 (kL)
